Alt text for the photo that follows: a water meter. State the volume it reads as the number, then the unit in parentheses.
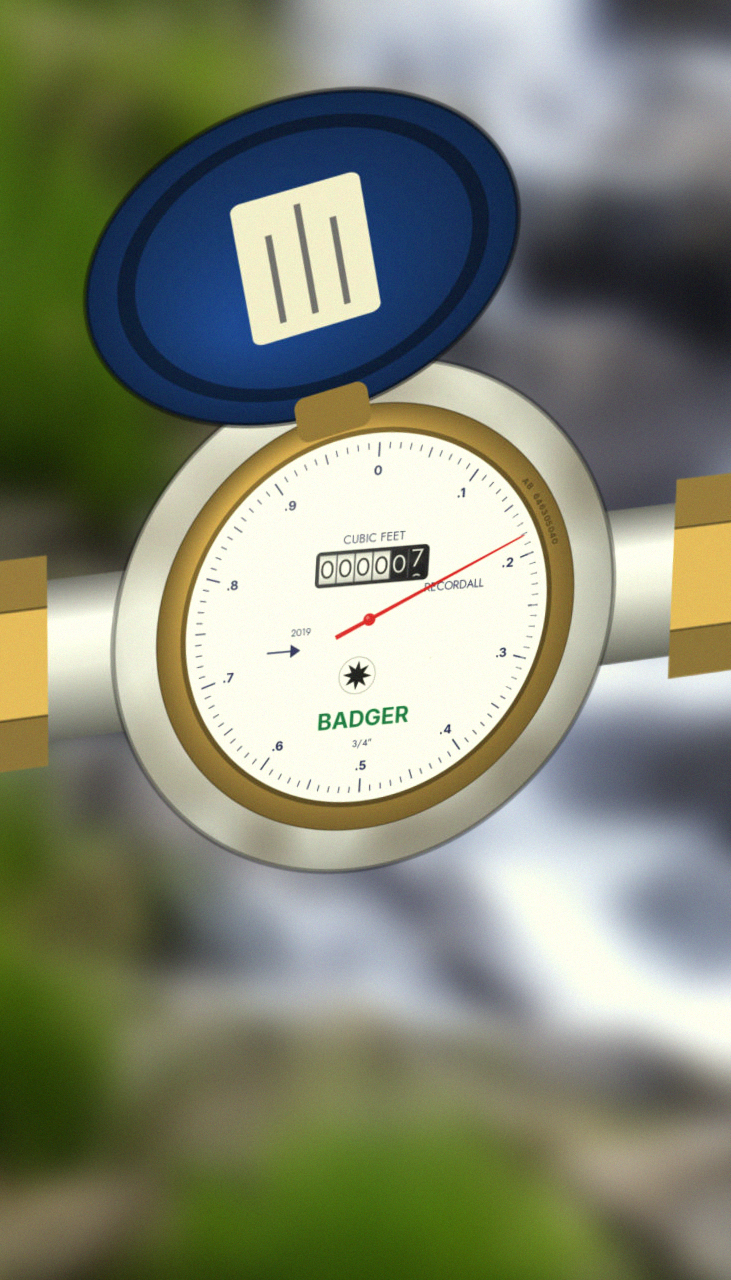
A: 7.18 (ft³)
